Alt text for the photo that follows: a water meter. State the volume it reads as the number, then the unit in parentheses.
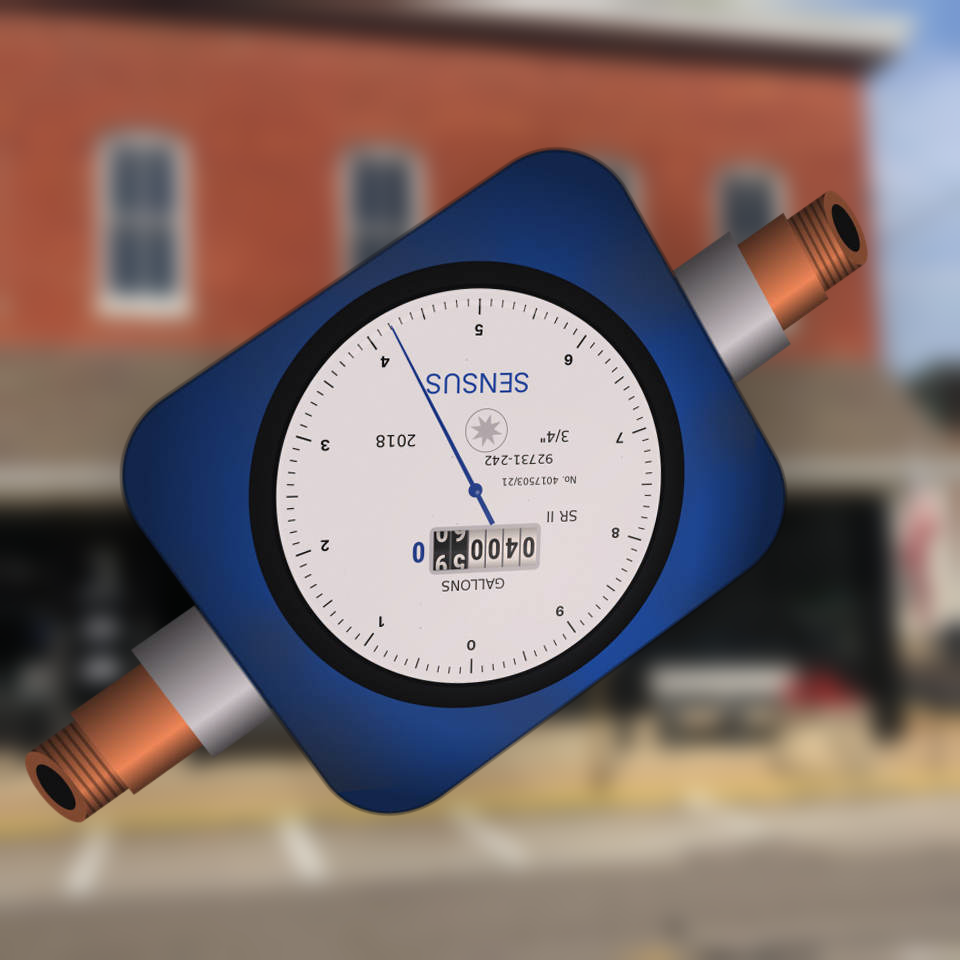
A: 400594.2 (gal)
